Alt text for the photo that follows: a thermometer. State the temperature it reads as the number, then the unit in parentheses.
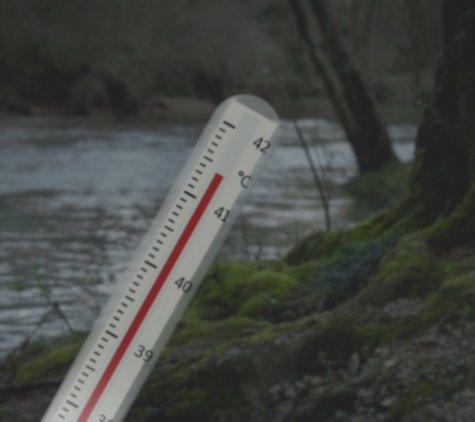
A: 41.4 (°C)
